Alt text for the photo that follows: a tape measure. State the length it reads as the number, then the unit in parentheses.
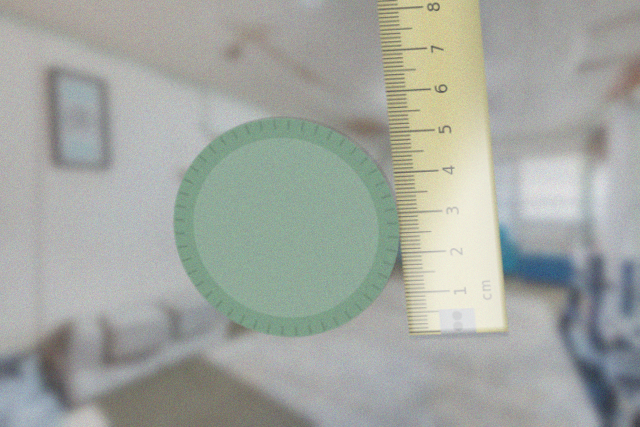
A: 5.5 (cm)
